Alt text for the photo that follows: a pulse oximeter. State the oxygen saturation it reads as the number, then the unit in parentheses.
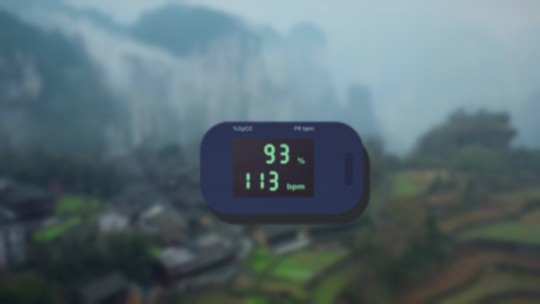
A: 93 (%)
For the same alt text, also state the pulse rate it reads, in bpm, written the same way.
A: 113 (bpm)
